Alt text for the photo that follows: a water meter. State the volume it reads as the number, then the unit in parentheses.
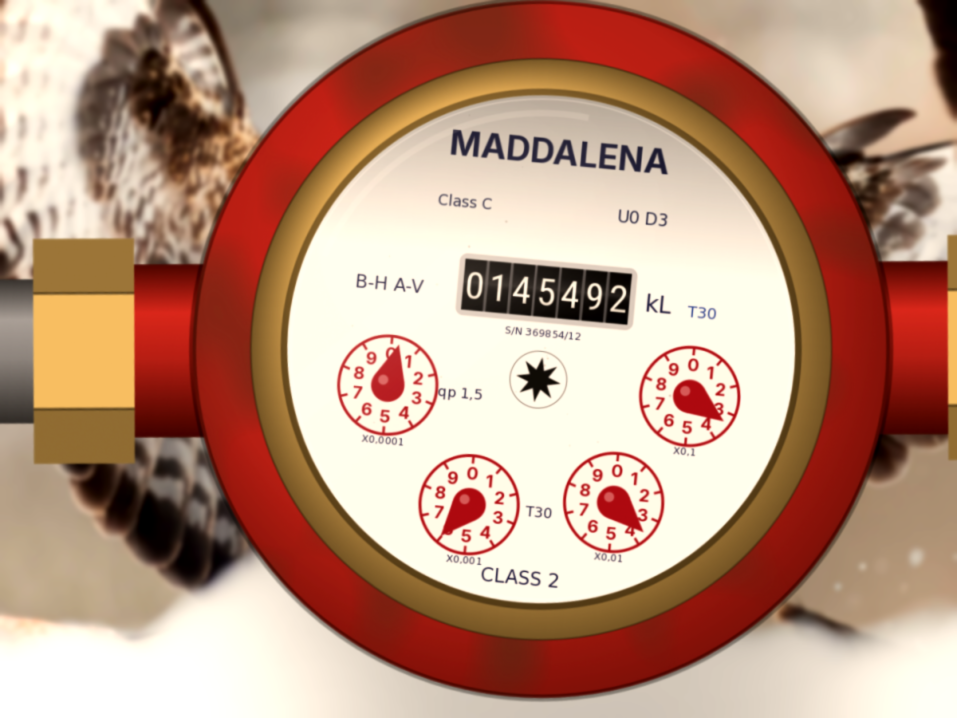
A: 145492.3360 (kL)
